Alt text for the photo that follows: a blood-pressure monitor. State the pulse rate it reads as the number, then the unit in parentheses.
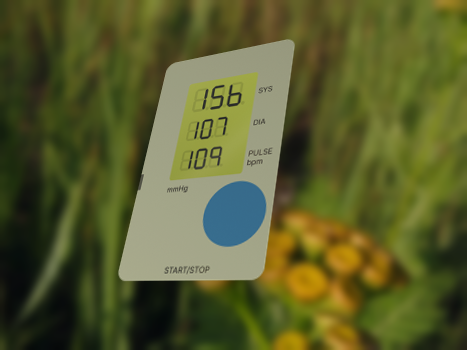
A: 109 (bpm)
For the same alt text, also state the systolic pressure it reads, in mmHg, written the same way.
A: 156 (mmHg)
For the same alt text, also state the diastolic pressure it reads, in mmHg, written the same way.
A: 107 (mmHg)
